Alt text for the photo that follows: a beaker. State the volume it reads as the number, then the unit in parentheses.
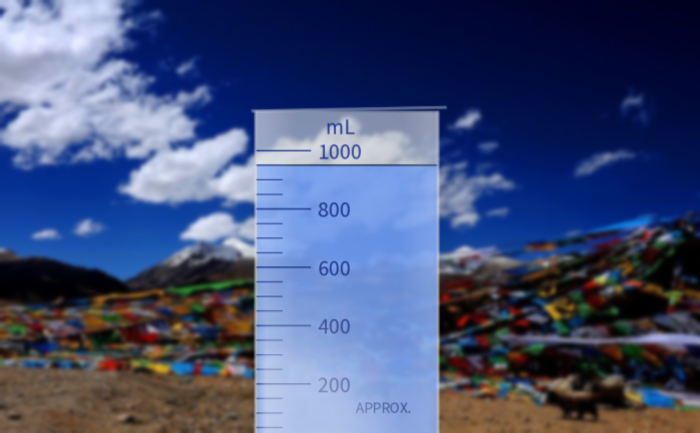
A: 950 (mL)
